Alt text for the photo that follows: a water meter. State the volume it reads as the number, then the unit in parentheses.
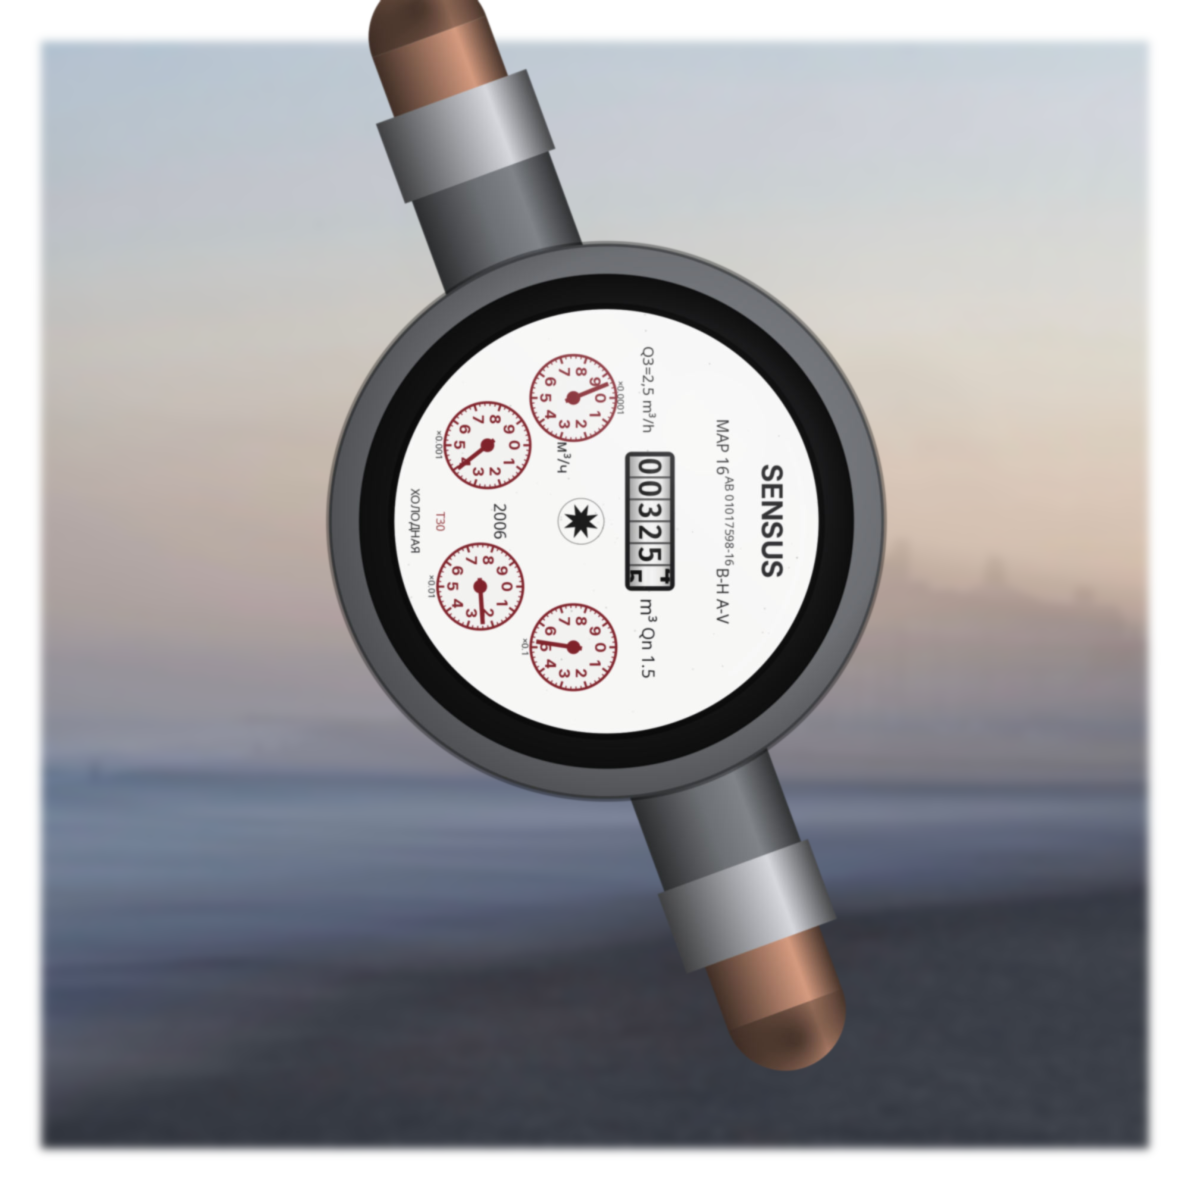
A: 3254.5239 (m³)
